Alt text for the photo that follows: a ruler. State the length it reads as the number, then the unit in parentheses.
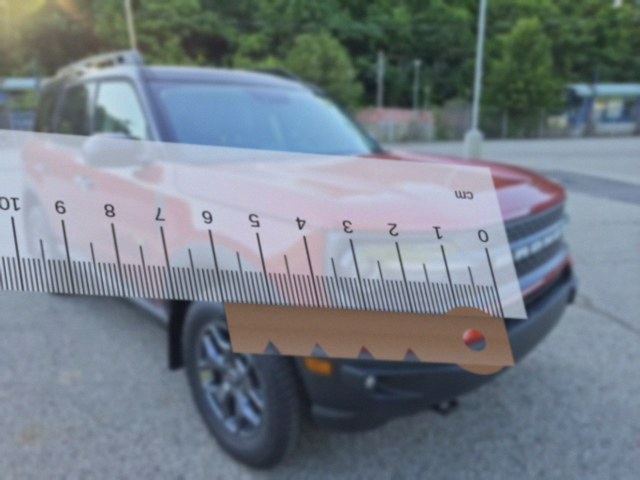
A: 6 (cm)
